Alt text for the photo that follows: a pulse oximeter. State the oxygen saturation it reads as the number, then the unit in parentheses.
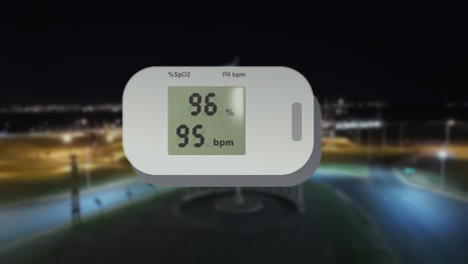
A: 96 (%)
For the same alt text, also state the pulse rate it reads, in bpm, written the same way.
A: 95 (bpm)
